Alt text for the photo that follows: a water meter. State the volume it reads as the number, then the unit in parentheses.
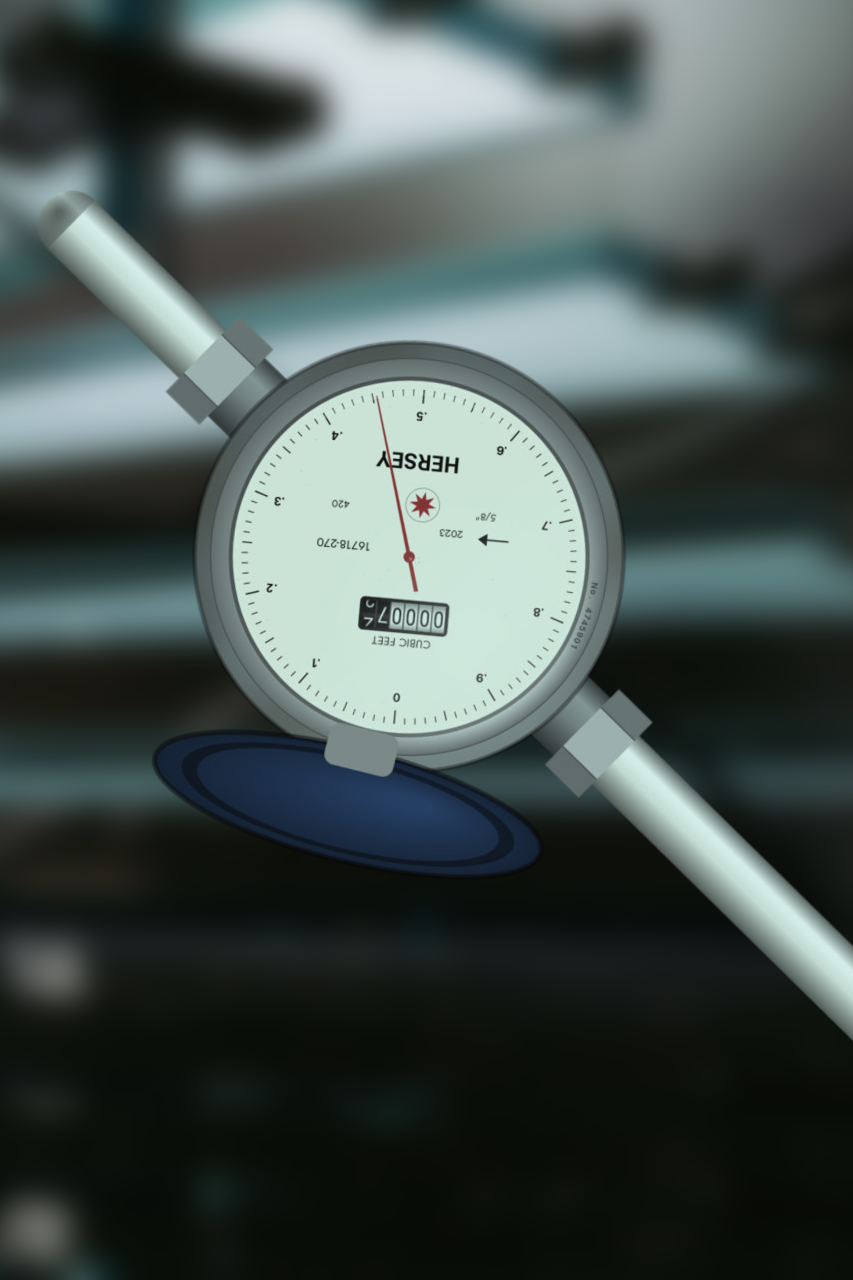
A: 72.45 (ft³)
